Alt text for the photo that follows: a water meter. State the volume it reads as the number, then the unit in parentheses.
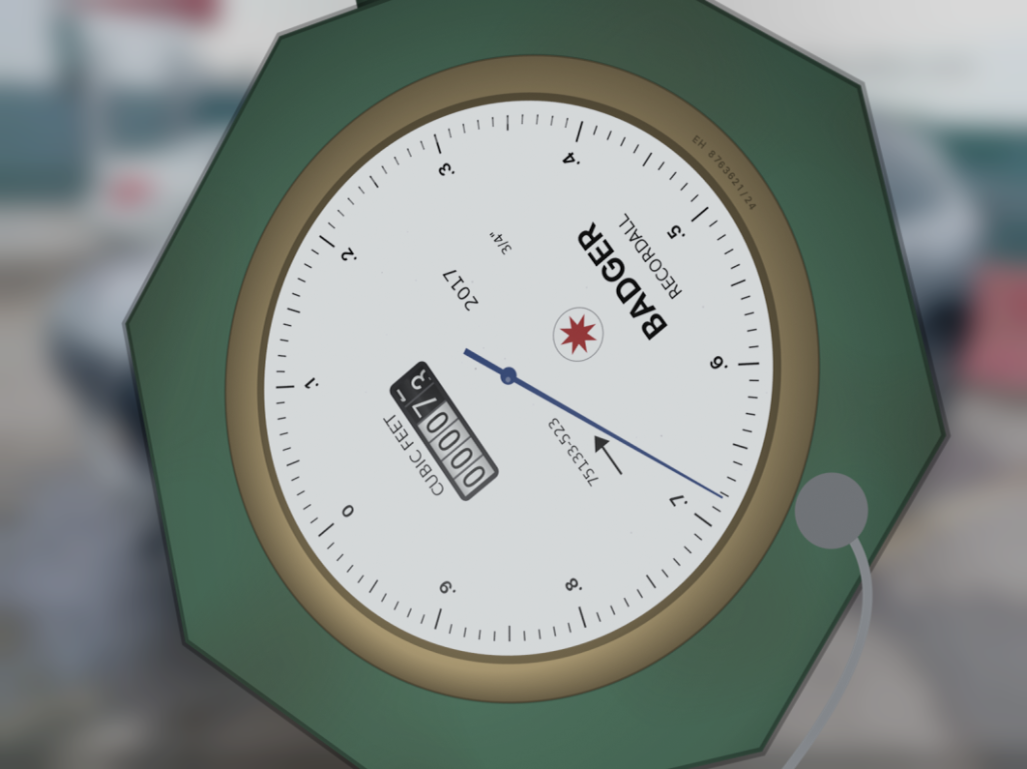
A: 72.68 (ft³)
